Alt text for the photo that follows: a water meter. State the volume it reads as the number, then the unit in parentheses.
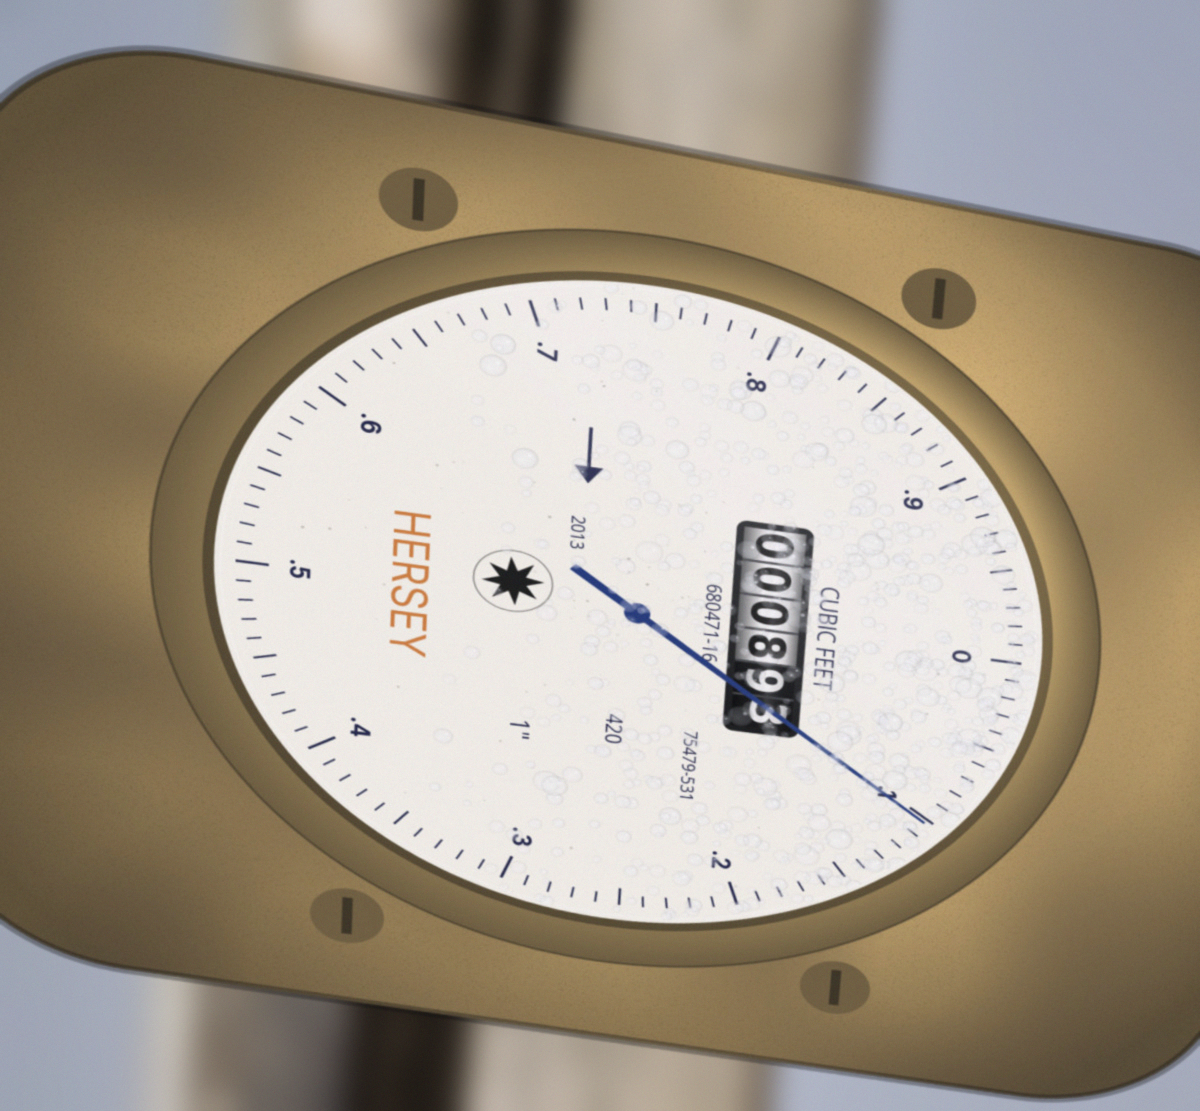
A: 893.10 (ft³)
